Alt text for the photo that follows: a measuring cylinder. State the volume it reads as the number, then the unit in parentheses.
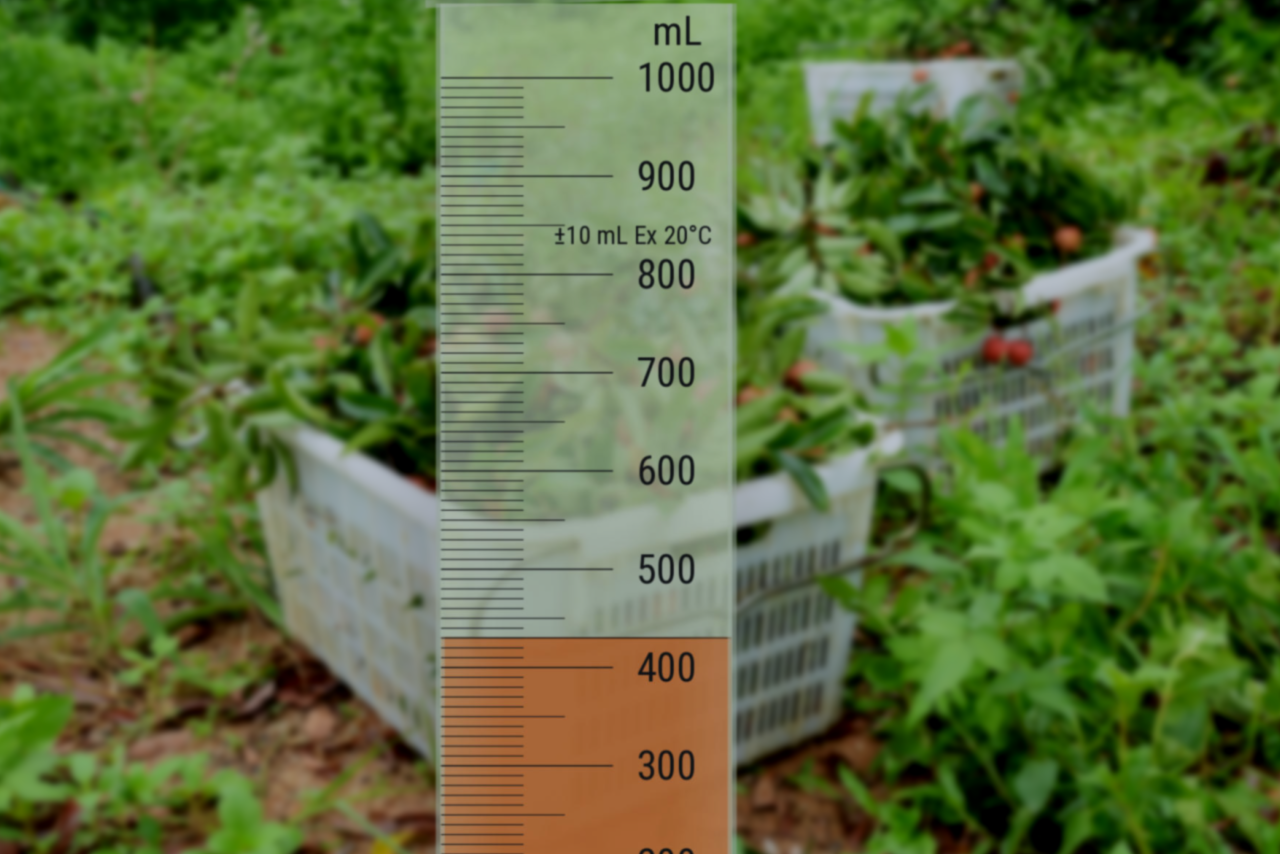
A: 430 (mL)
